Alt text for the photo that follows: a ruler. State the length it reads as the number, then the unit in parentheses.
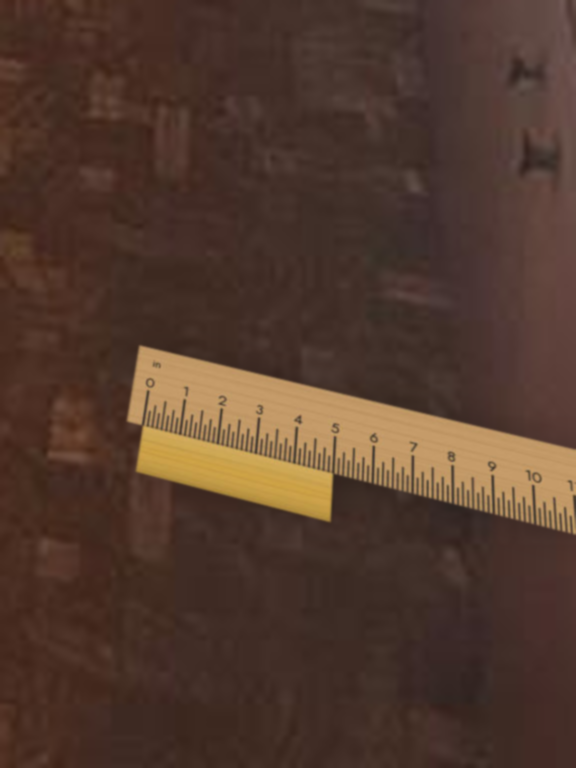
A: 5 (in)
